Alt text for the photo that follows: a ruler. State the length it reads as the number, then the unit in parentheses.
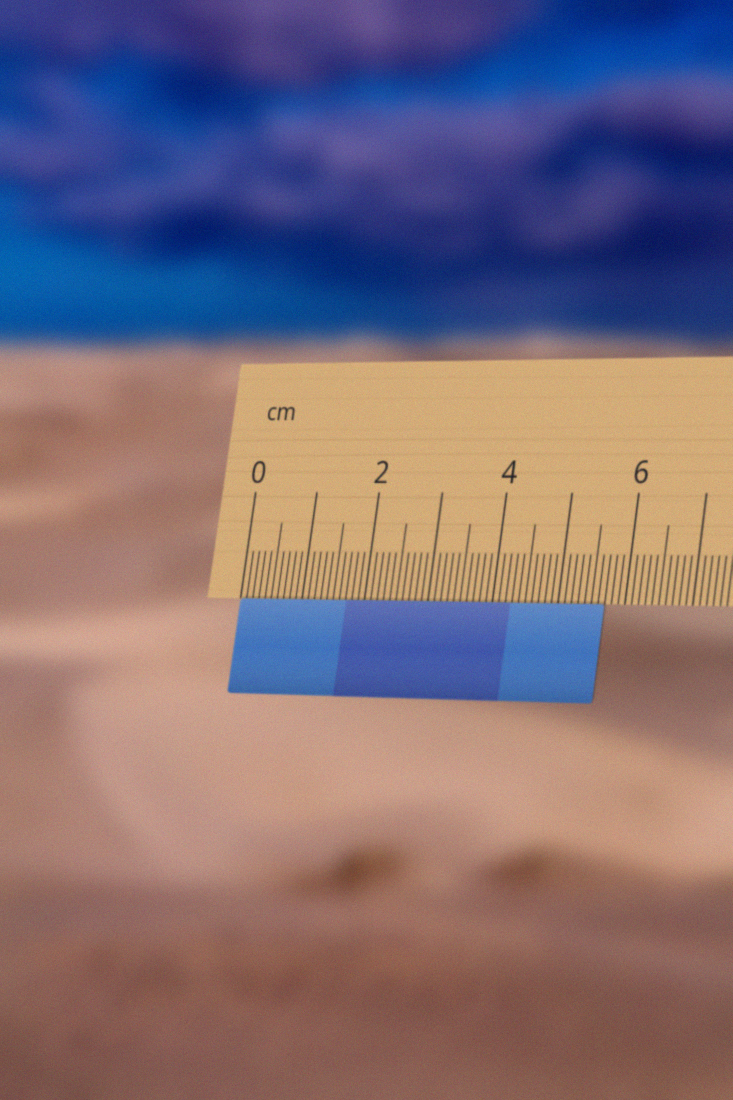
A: 5.7 (cm)
